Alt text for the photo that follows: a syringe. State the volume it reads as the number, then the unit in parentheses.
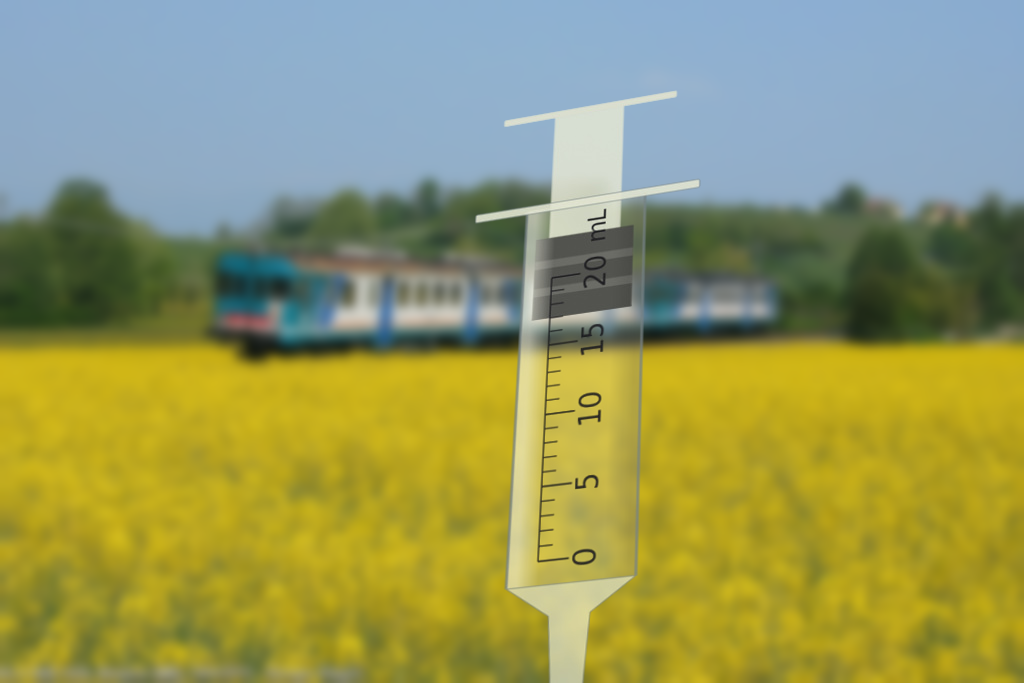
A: 17 (mL)
